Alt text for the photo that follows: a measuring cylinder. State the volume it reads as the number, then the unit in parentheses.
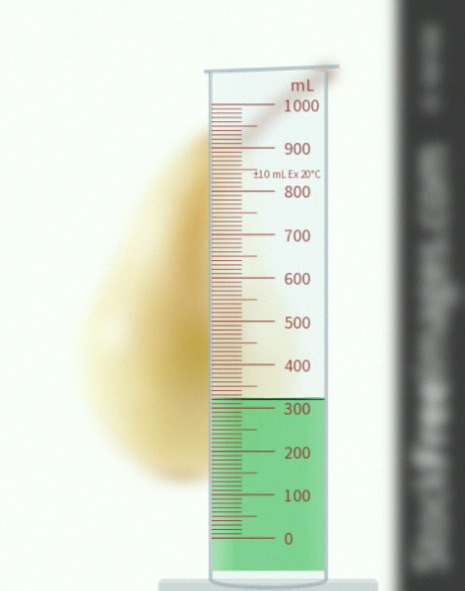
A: 320 (mL)
